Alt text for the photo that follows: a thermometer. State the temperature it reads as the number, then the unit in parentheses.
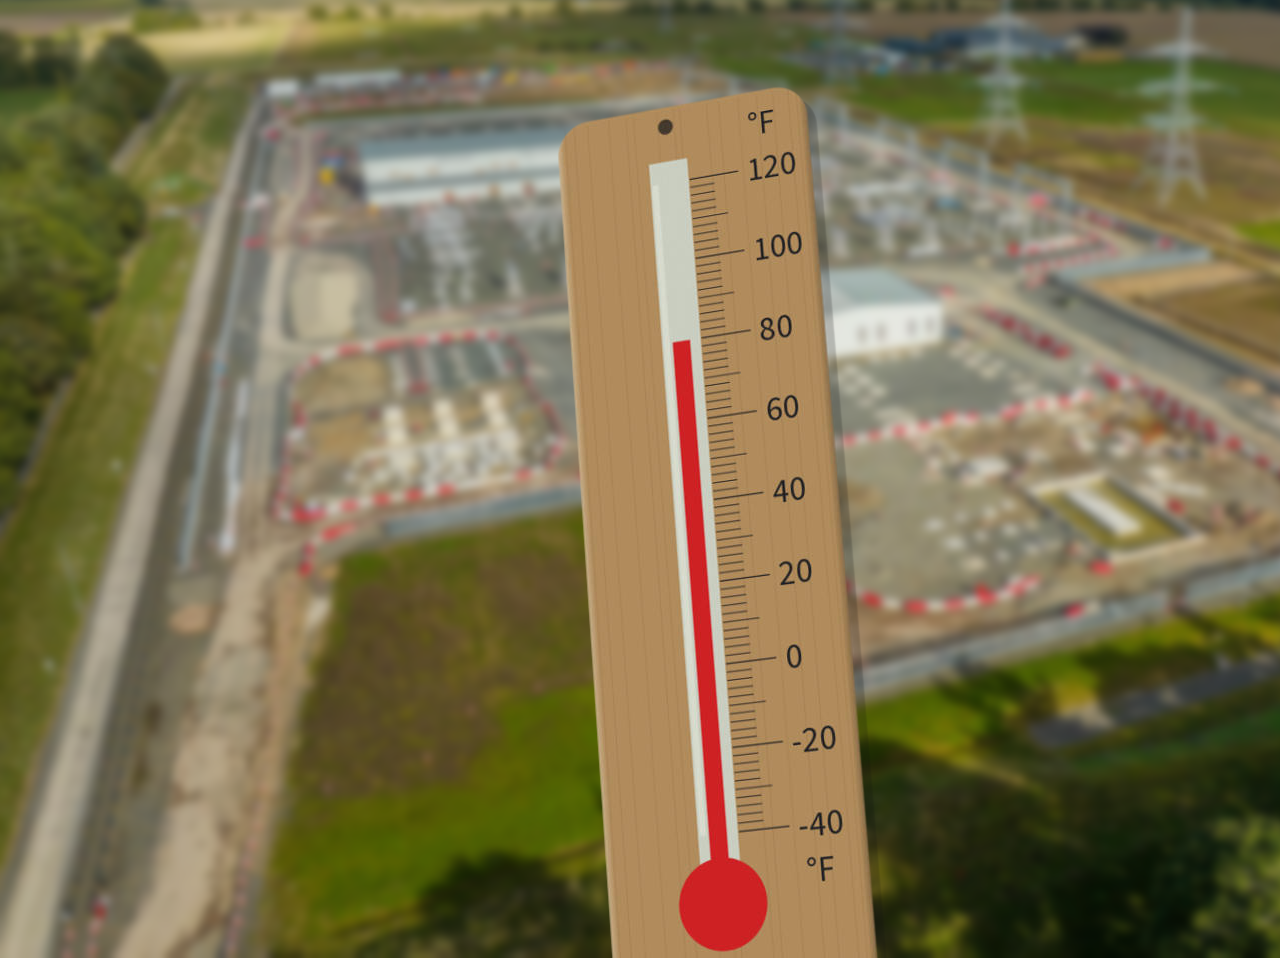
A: 80 (°F)
